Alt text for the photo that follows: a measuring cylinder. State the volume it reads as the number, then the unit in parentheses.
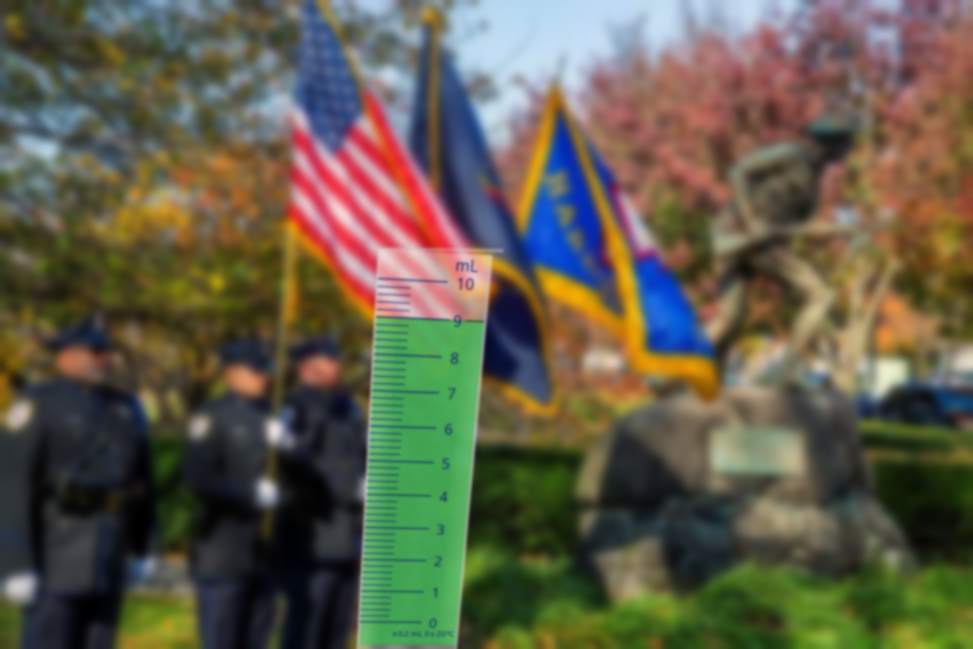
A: 9 (mL)
